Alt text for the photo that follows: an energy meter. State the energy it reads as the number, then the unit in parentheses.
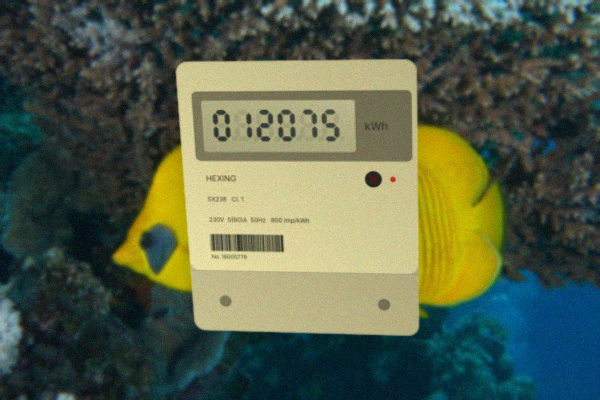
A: 12075 (kWh)
